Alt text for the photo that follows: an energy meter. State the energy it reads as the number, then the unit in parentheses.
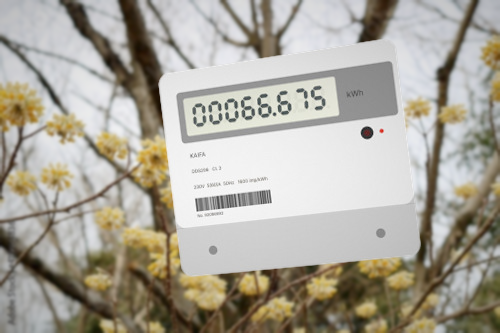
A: 66.675 (kWh)
